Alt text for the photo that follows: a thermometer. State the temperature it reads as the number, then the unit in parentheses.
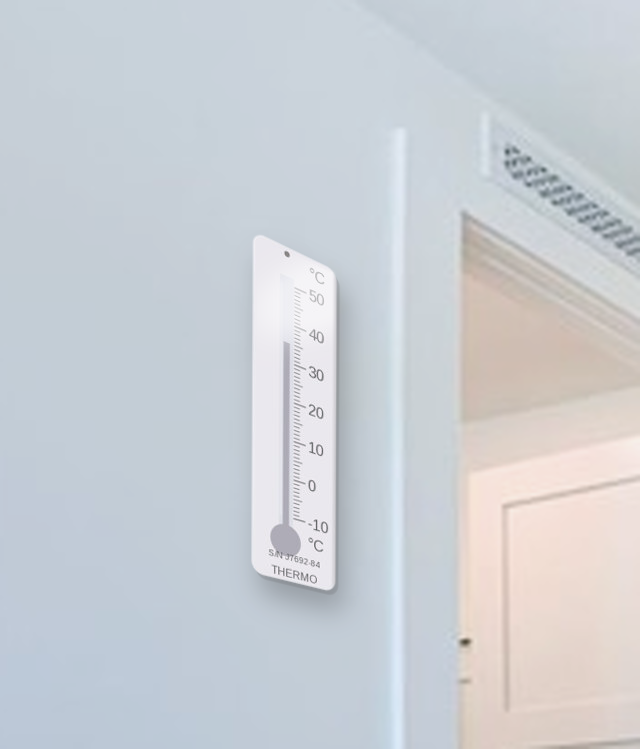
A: 35 (°C)
